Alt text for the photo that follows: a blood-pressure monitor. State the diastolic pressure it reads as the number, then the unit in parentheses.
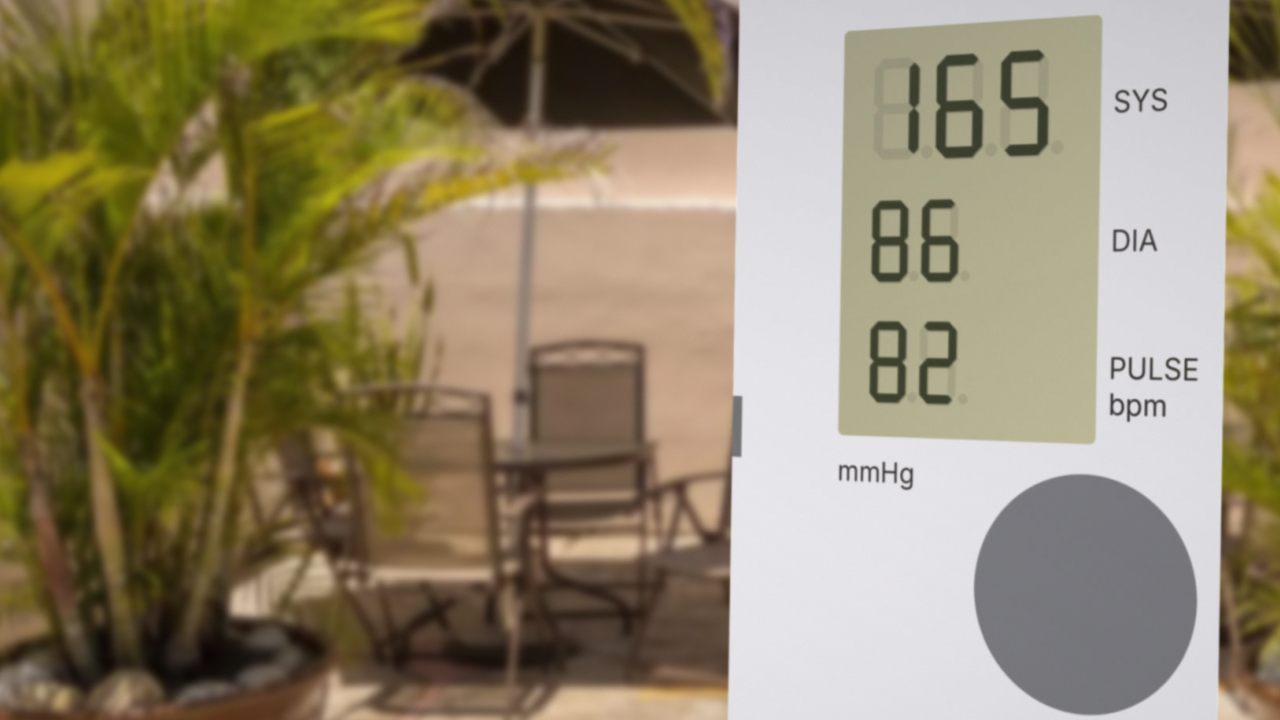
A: 86 (mmHg)
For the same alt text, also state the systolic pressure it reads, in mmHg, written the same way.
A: 165 (mmHg)
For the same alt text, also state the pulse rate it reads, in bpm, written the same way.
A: 82 (bpm)
